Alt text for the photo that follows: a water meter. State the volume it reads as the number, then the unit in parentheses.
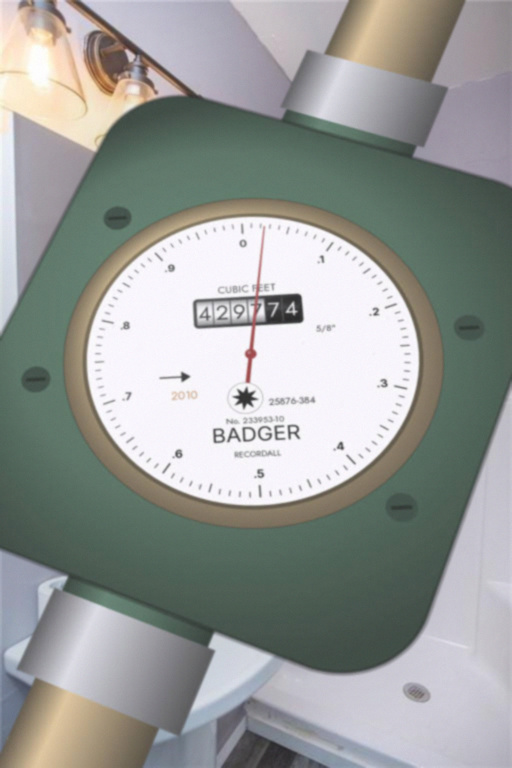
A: 429774.02 (ft³)
